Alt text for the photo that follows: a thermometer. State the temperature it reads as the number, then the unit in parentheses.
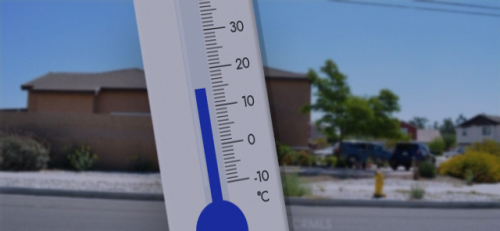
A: 15 (°C)
